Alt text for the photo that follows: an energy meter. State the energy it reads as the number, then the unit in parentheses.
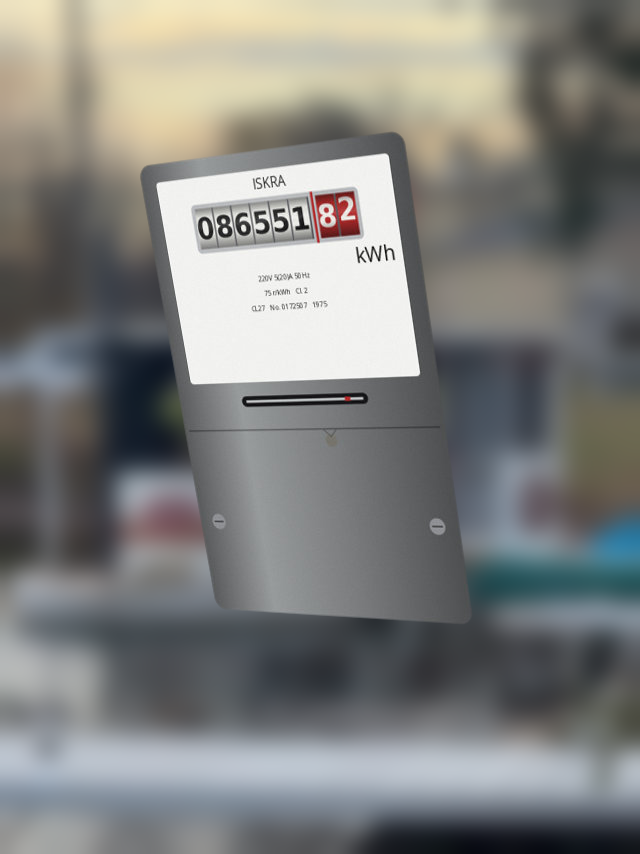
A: 86551.82 (kWh)
